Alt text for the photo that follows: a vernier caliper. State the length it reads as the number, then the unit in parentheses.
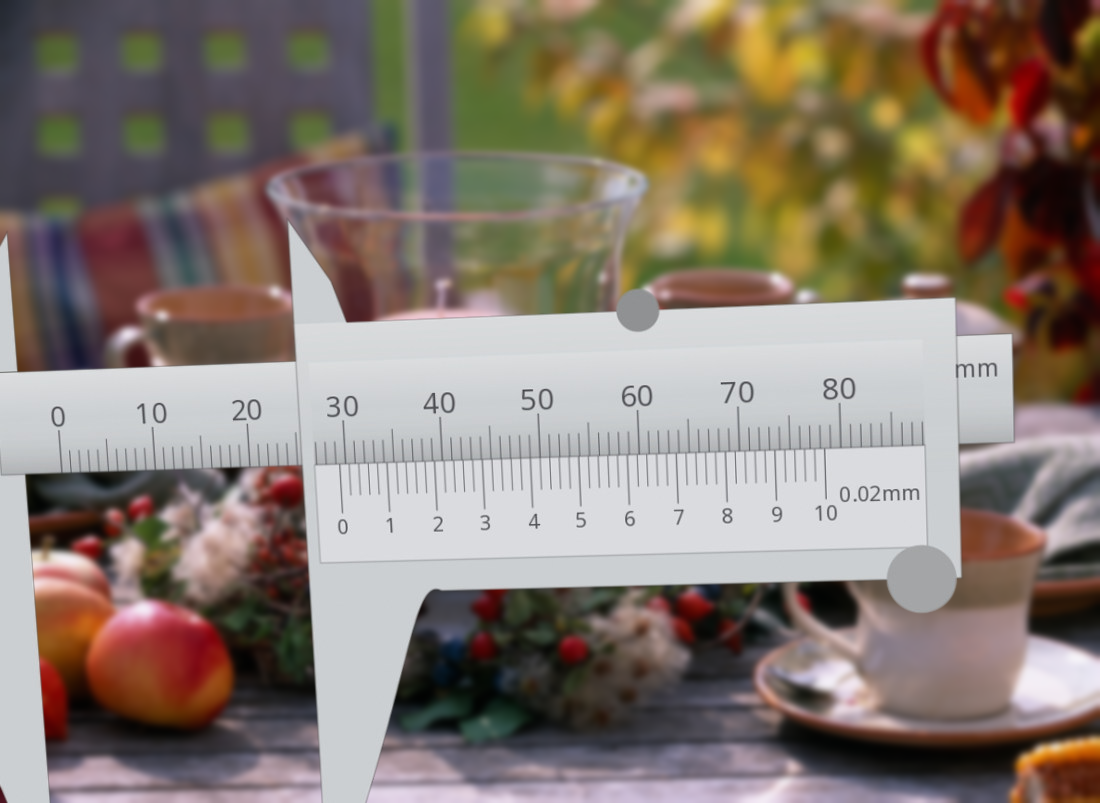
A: 29.4 (mm)
